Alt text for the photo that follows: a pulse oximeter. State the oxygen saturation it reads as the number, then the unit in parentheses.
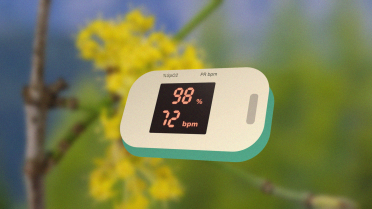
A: 98 (%)
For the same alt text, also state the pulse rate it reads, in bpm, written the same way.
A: 72 (bpm)
